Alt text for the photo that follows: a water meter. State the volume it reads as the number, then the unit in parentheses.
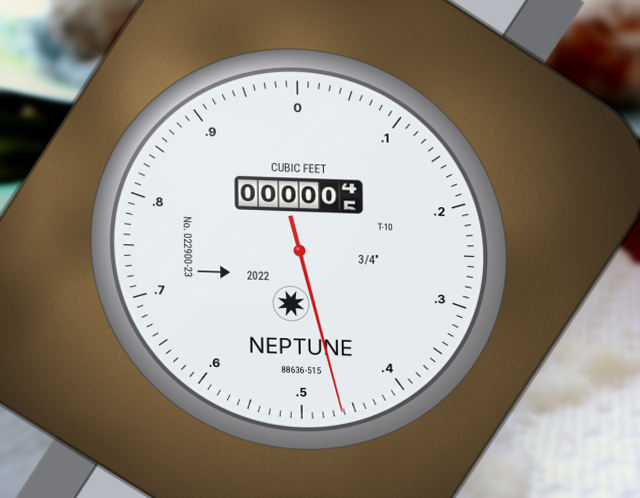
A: 4.46 (ft³)
